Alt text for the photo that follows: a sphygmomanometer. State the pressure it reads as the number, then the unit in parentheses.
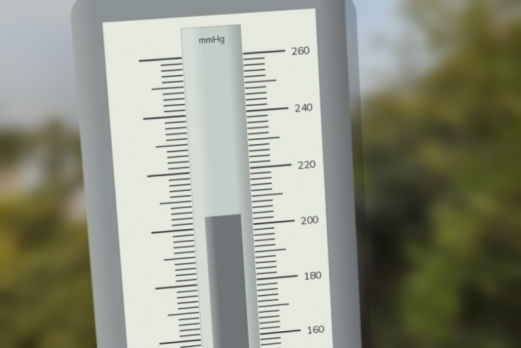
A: 204 (mmHg)
